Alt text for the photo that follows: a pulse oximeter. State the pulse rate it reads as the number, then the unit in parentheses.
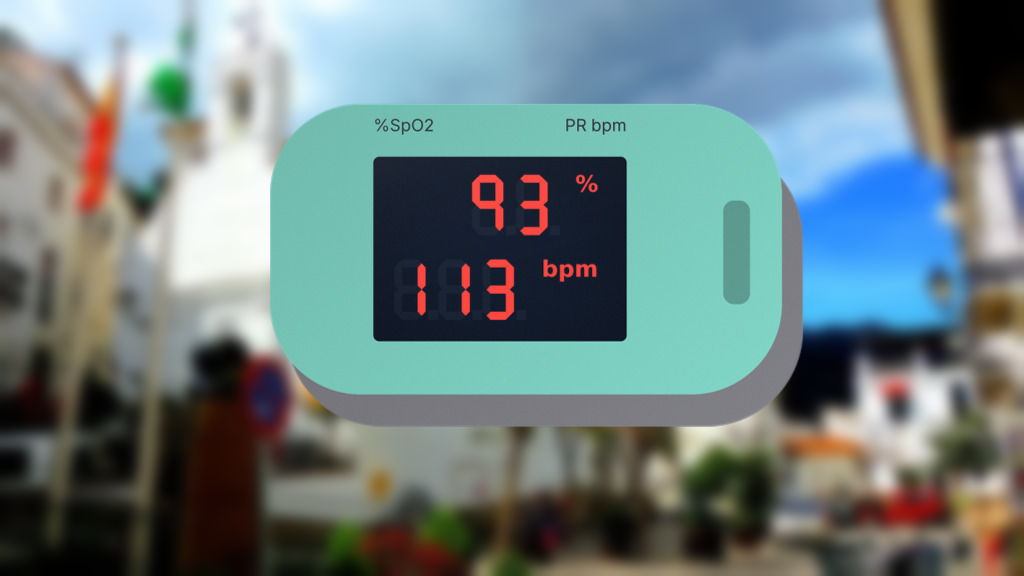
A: 113 (bpm)
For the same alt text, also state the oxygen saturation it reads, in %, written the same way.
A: 93 (%)
